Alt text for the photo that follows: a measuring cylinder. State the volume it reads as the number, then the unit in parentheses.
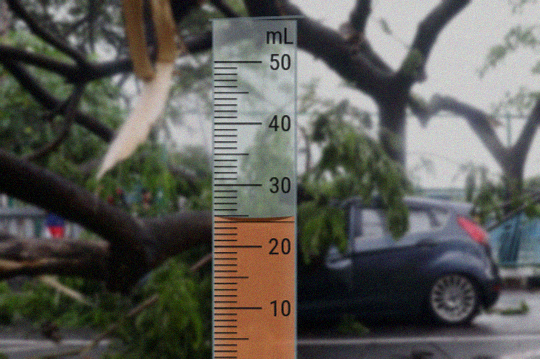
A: 24 (mL)
